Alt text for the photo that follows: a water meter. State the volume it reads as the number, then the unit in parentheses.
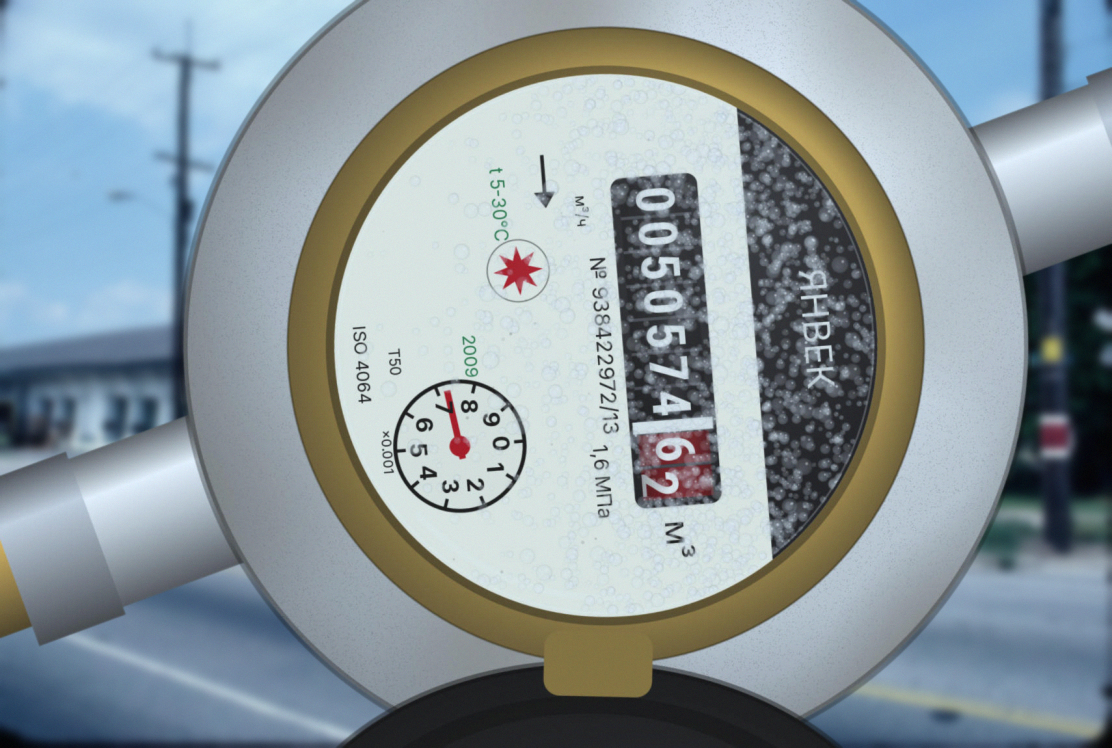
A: 50574.617 (m³)
